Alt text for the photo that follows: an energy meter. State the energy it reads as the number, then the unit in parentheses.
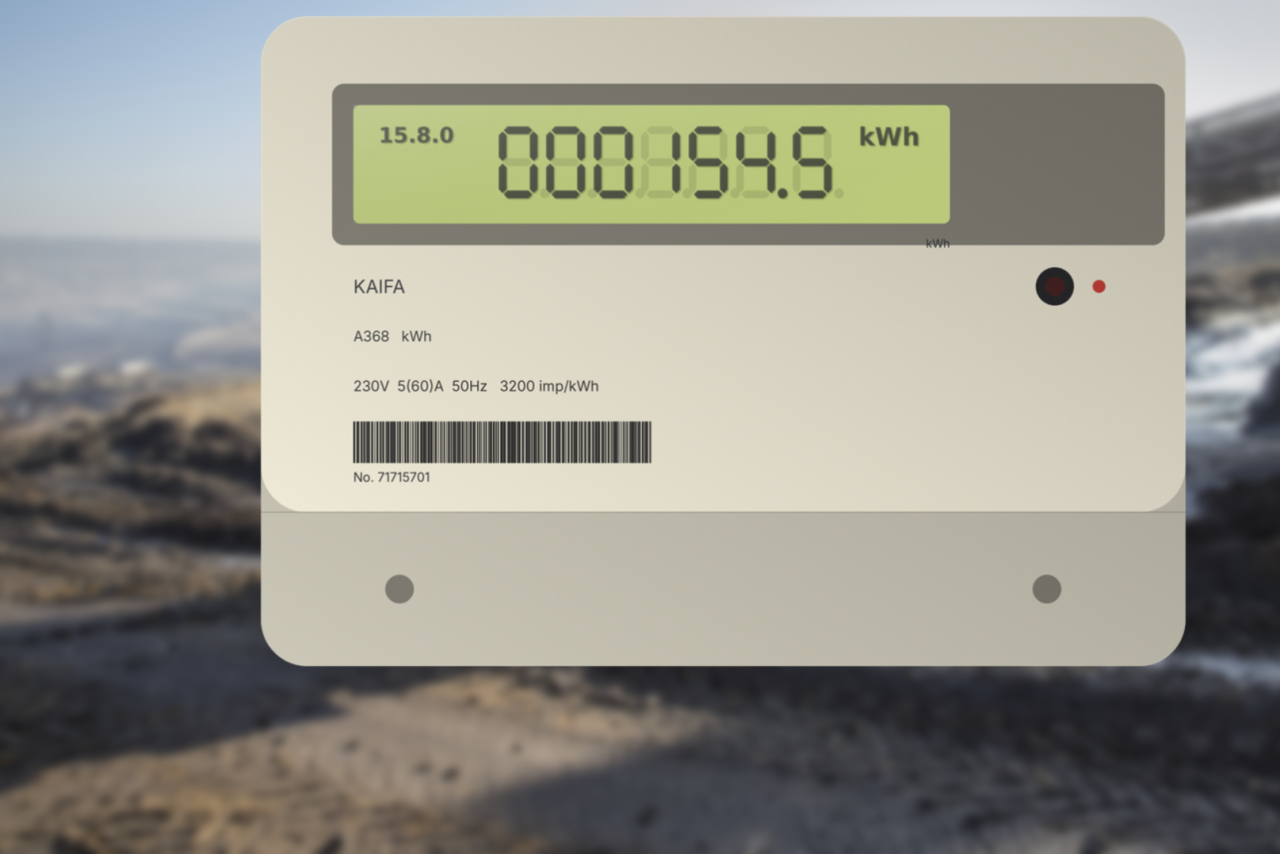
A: 154.5 (kWh)
